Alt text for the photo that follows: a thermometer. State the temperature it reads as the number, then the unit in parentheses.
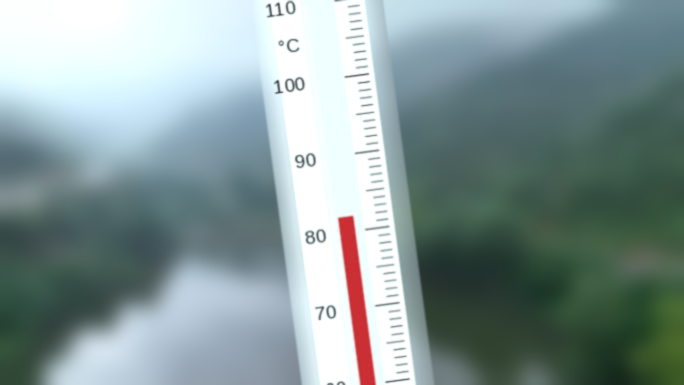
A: 82 (°C)
